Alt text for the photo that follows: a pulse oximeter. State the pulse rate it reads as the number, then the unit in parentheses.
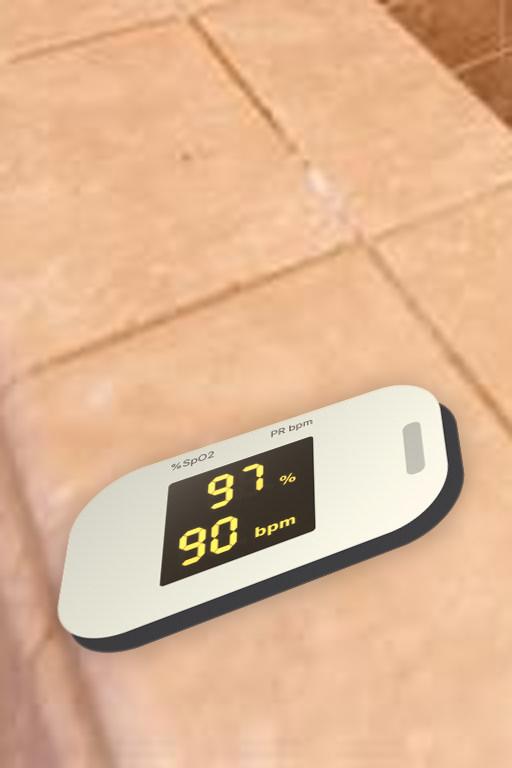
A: 90 (bpm)
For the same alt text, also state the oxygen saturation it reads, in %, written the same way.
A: 97 (%)
